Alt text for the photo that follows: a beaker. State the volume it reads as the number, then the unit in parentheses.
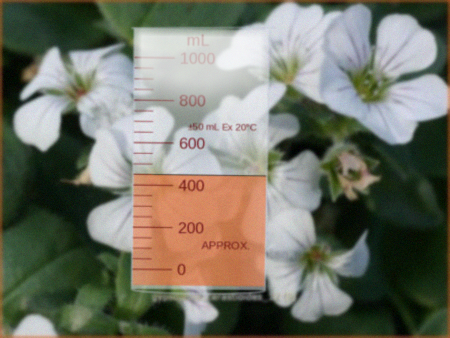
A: 450 (mL)
